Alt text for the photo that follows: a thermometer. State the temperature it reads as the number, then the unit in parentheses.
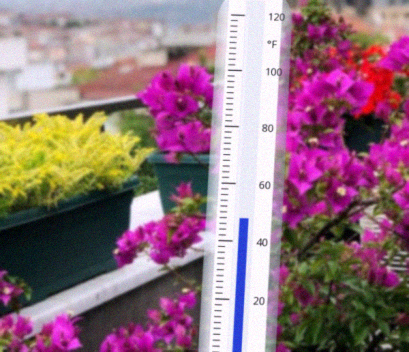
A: 48 (°F)
